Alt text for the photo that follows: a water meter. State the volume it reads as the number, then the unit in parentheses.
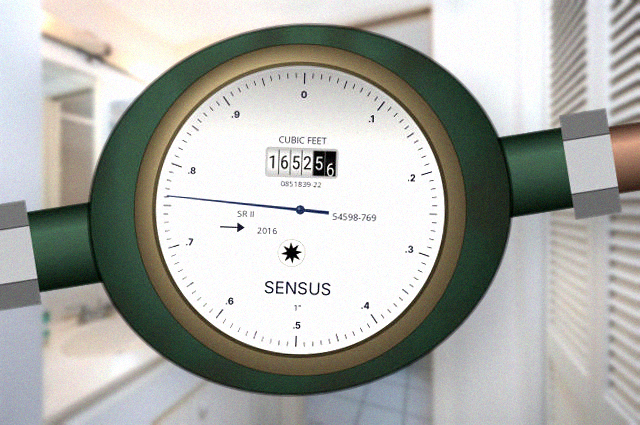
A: 165255.76 (ft³)
